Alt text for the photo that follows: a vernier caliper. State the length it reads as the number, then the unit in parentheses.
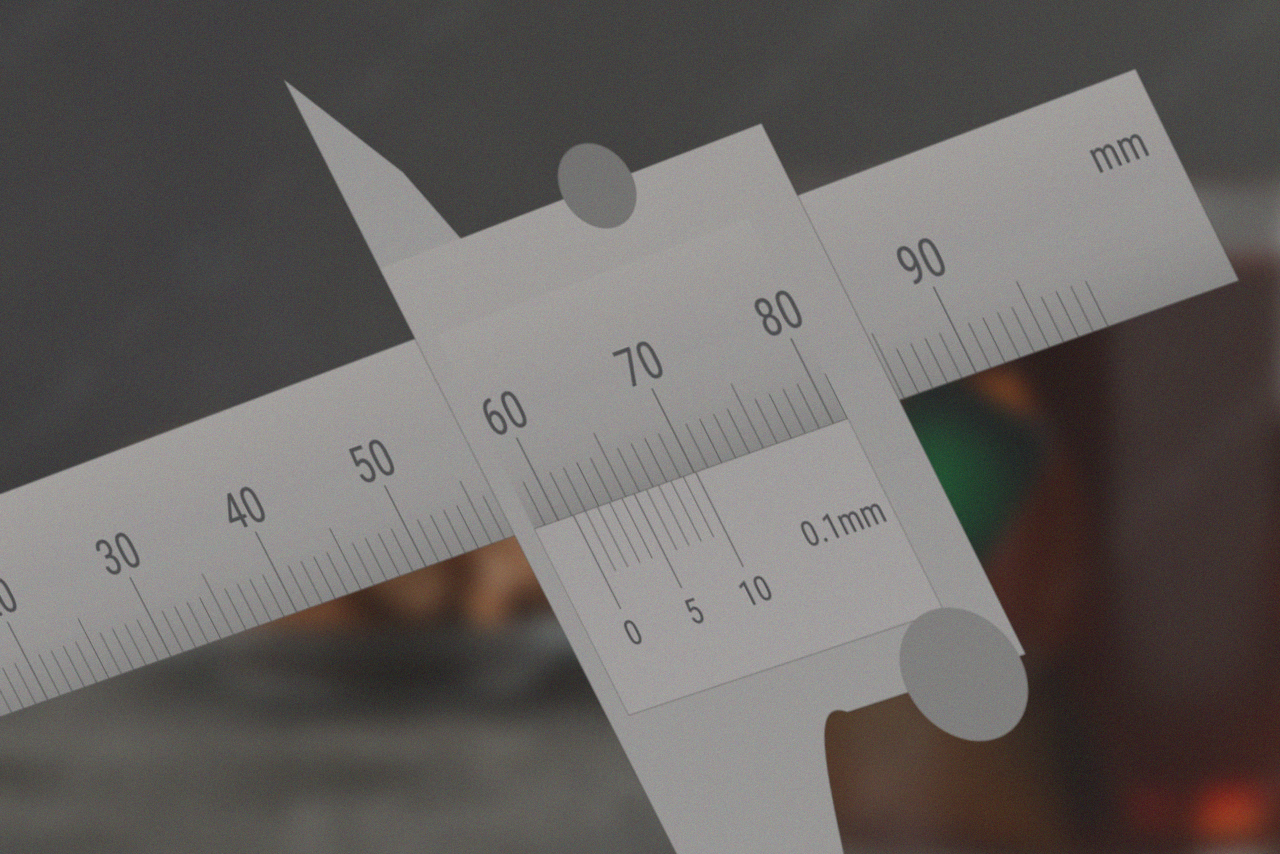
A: 61.1 (mm)
